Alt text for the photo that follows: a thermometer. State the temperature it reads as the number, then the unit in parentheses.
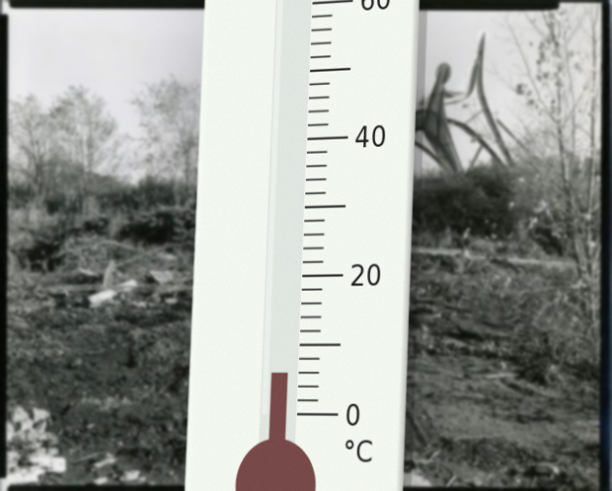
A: 6 (°C)
